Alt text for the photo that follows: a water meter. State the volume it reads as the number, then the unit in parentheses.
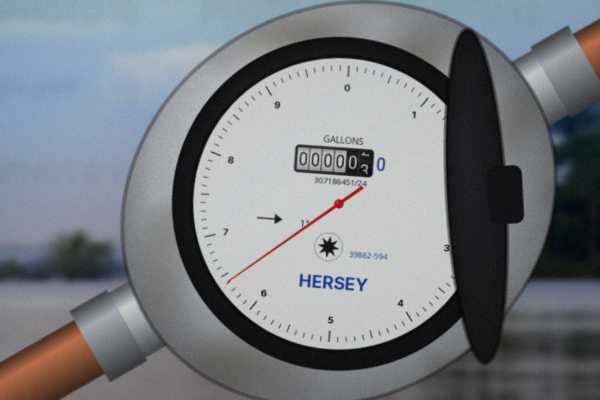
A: 26.4 (gal)
